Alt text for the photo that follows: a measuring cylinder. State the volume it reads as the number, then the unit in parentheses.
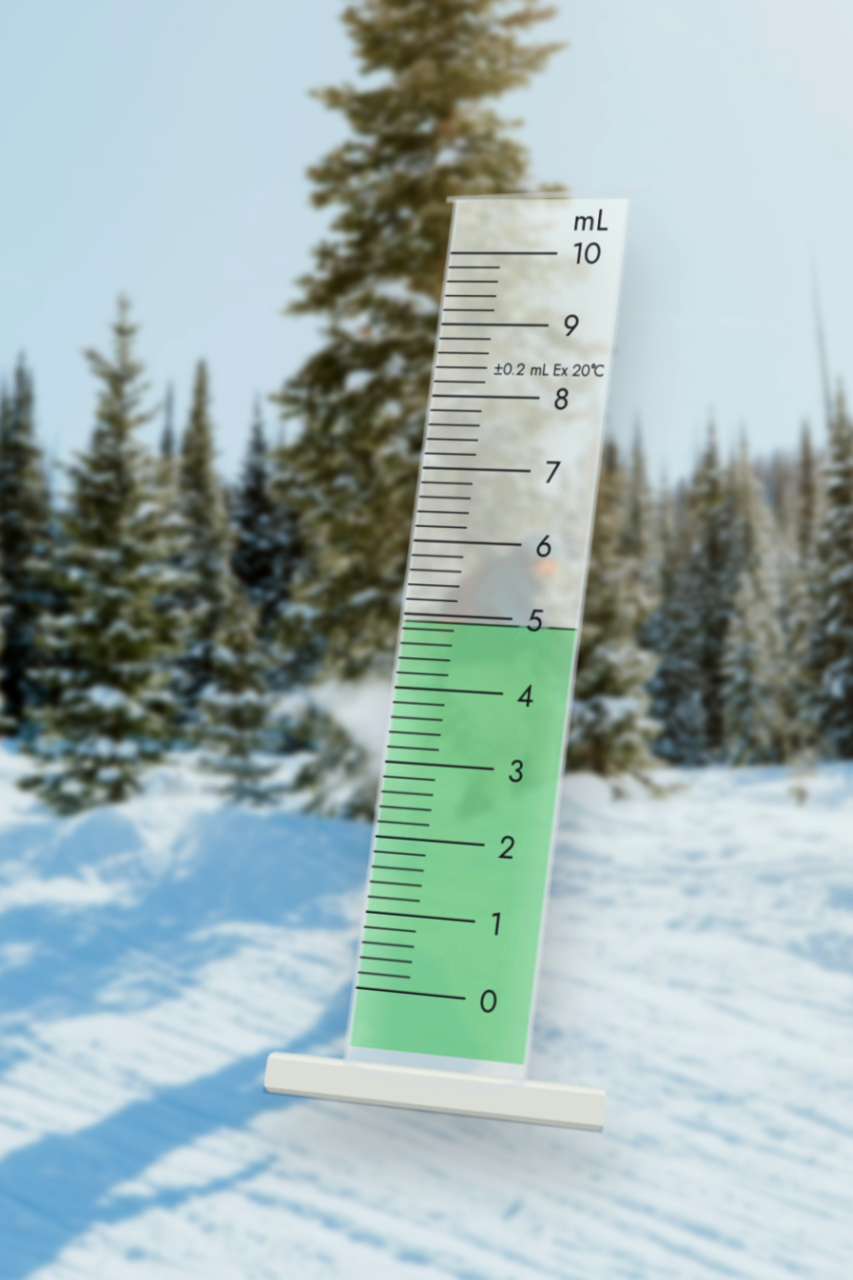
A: 4.9 (mL)
